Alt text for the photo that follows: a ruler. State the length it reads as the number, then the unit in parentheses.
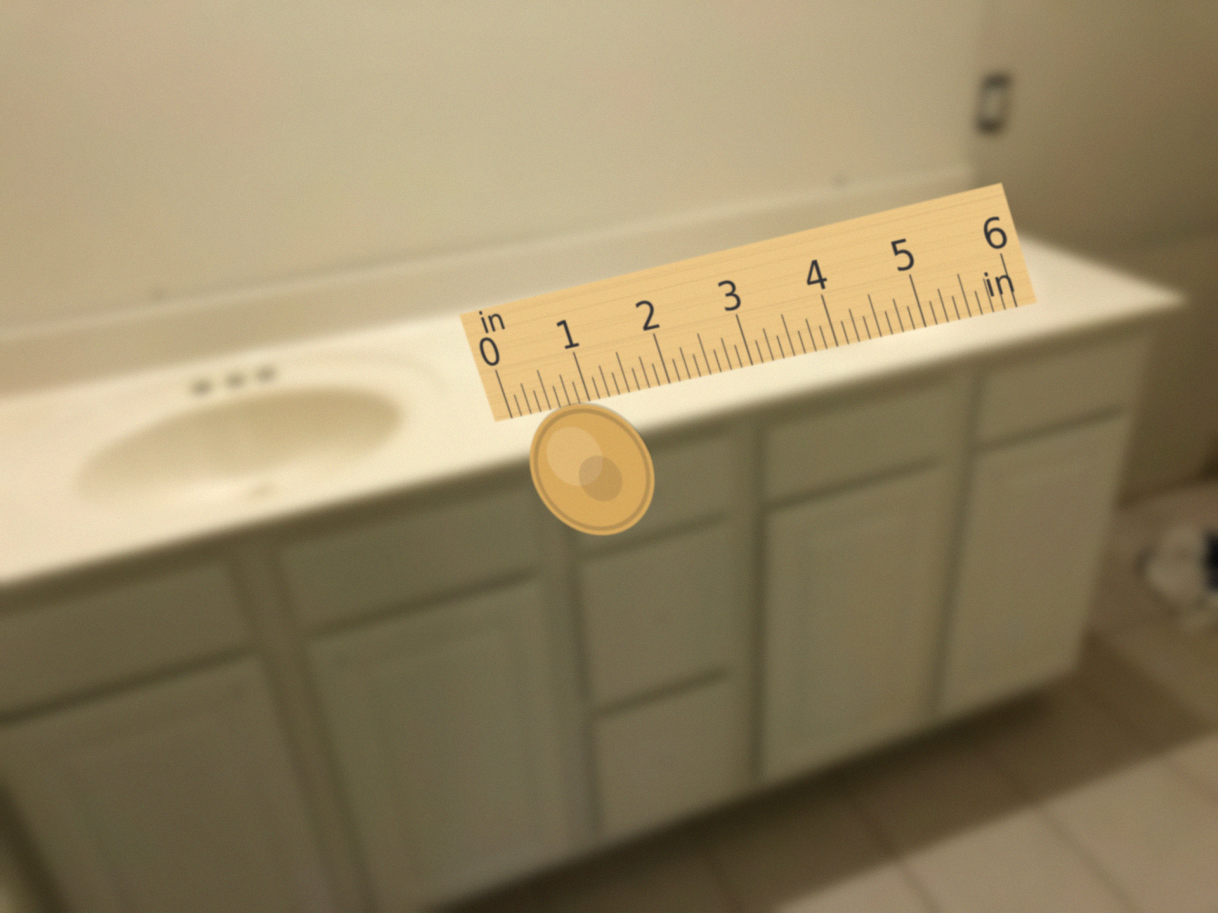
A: 1.5 (in)
